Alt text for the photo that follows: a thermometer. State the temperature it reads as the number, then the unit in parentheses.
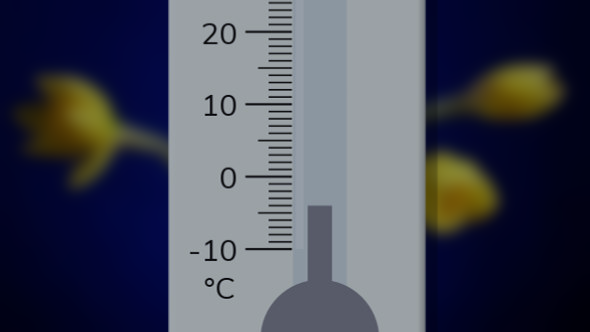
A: -4 (°C)
